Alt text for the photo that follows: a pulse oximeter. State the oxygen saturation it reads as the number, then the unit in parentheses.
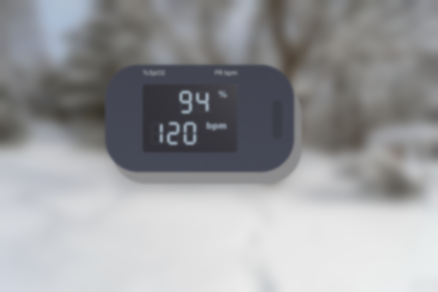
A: 94 (%)
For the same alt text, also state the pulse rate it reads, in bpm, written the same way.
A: 120 (bpm)
